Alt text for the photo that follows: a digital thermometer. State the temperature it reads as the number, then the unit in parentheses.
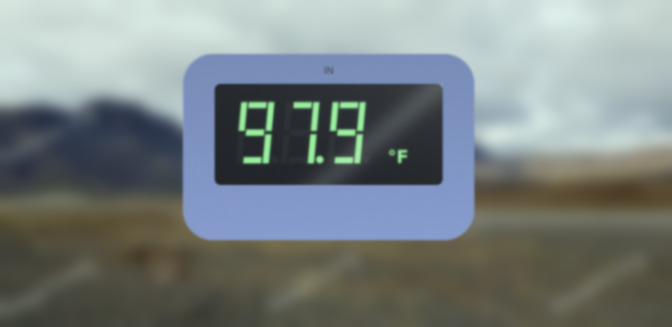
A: 97.9 (°F)
